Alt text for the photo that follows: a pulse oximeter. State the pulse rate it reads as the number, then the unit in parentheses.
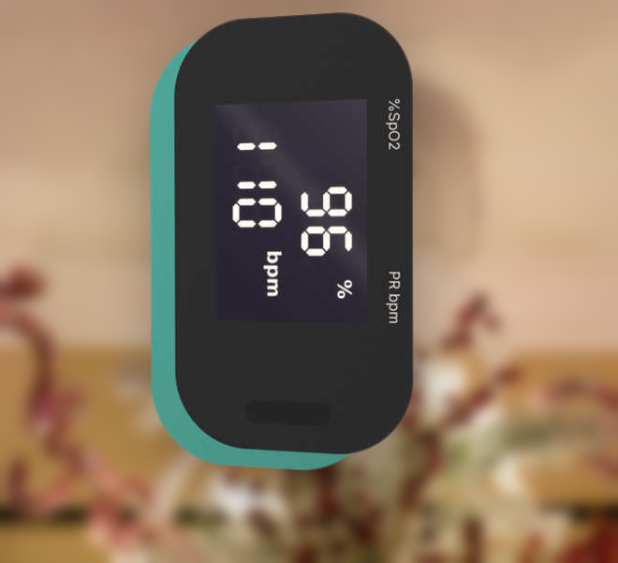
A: 110 (bpm)
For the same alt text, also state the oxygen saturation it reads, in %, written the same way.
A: 96 (%)
